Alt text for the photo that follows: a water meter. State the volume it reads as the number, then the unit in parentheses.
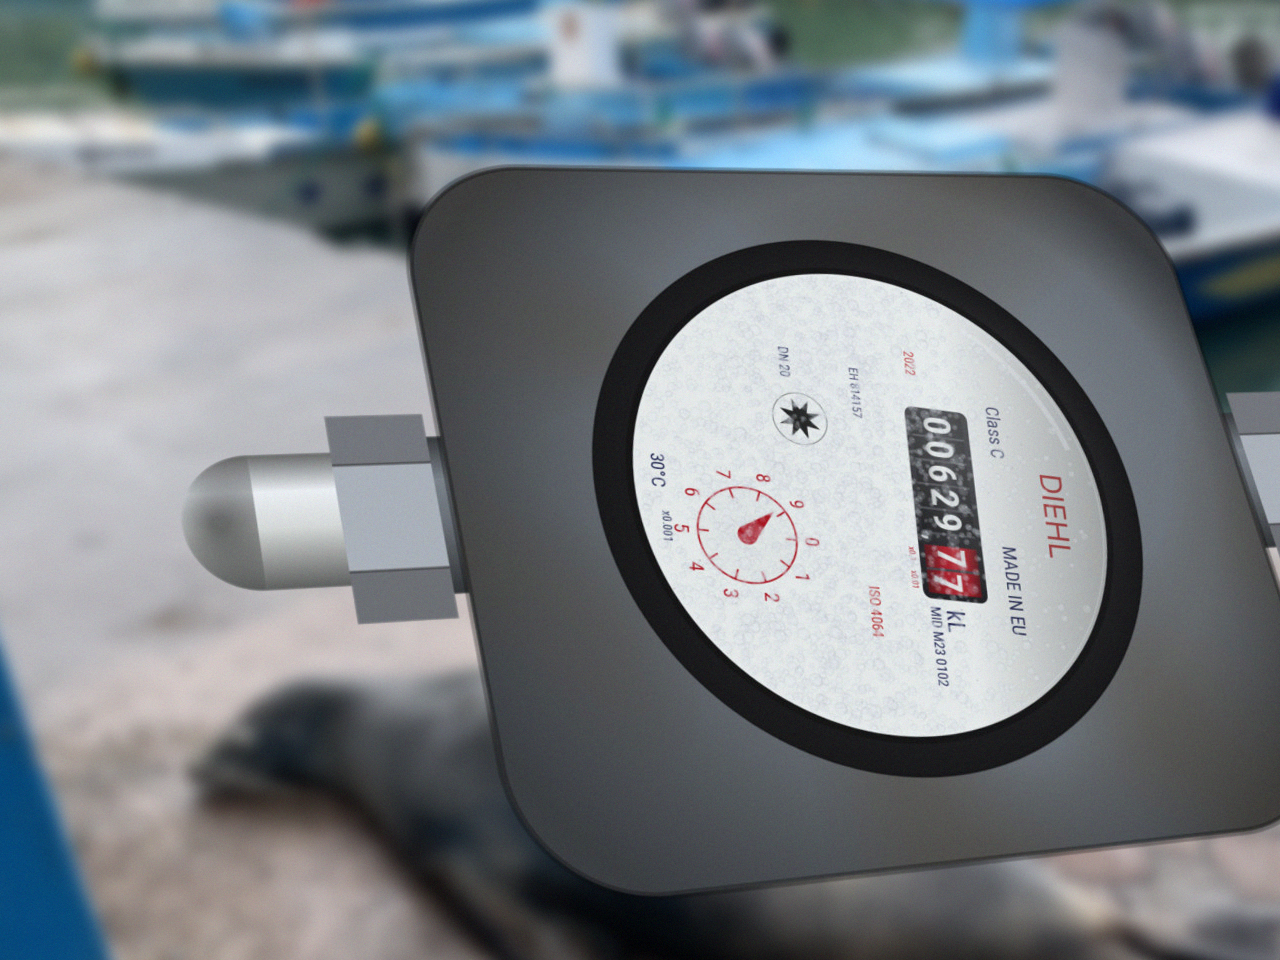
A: 629.768 (kL)
